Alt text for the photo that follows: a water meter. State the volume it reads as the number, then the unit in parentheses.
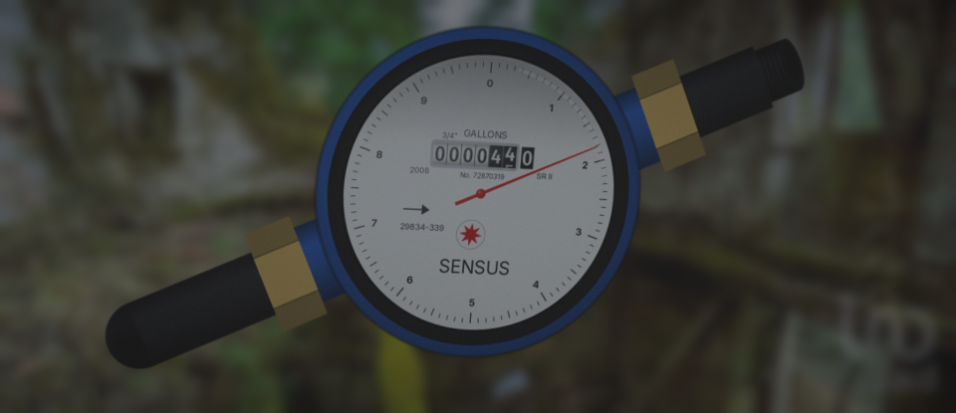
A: 441.8 (gal)
